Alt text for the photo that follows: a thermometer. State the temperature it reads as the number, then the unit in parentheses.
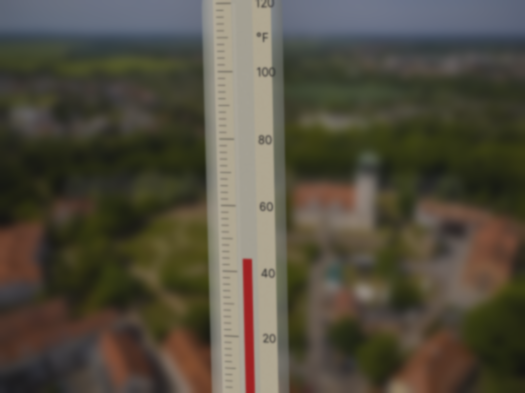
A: 44 (°F)
